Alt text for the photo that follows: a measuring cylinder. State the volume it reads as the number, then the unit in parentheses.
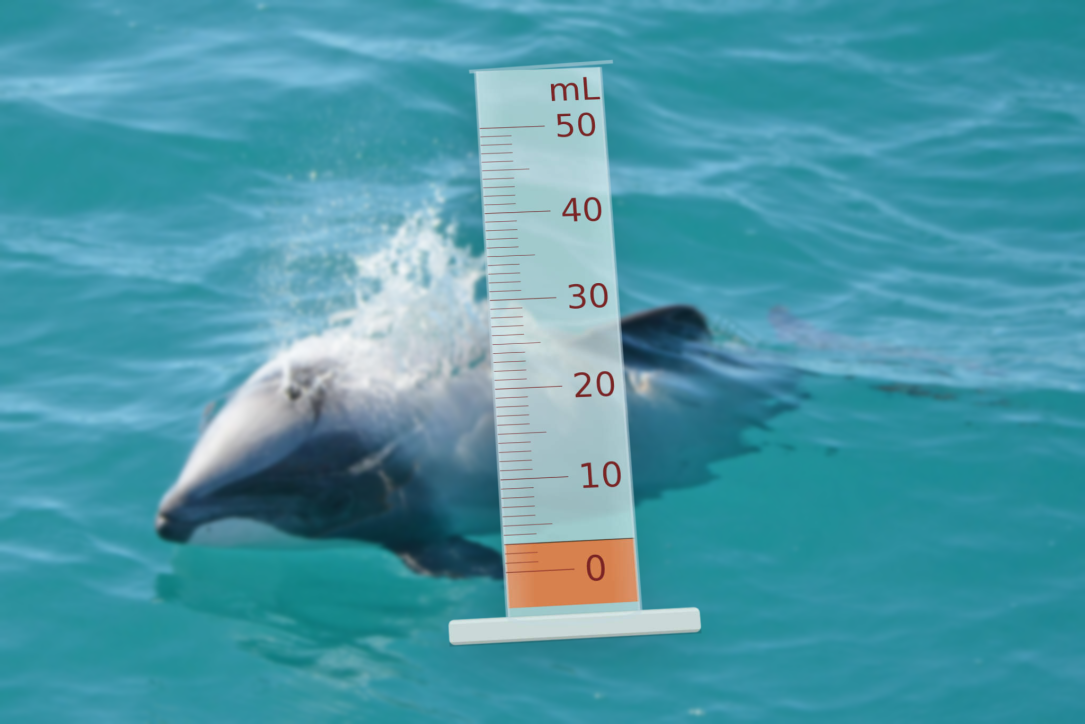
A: 3 (mL)
